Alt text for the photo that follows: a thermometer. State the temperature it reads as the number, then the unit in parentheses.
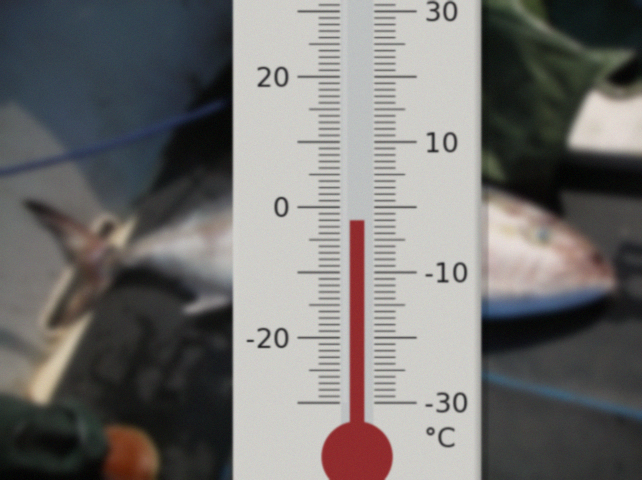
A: -2 (°C)
